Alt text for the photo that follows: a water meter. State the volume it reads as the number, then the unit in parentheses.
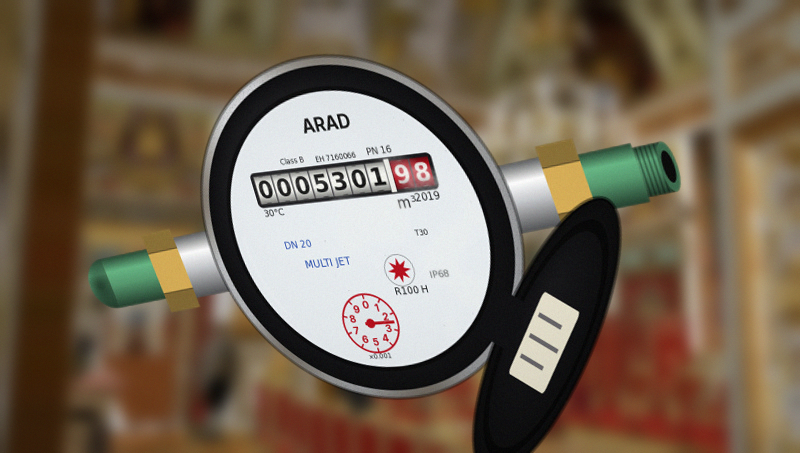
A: 5301.982 (m³)
